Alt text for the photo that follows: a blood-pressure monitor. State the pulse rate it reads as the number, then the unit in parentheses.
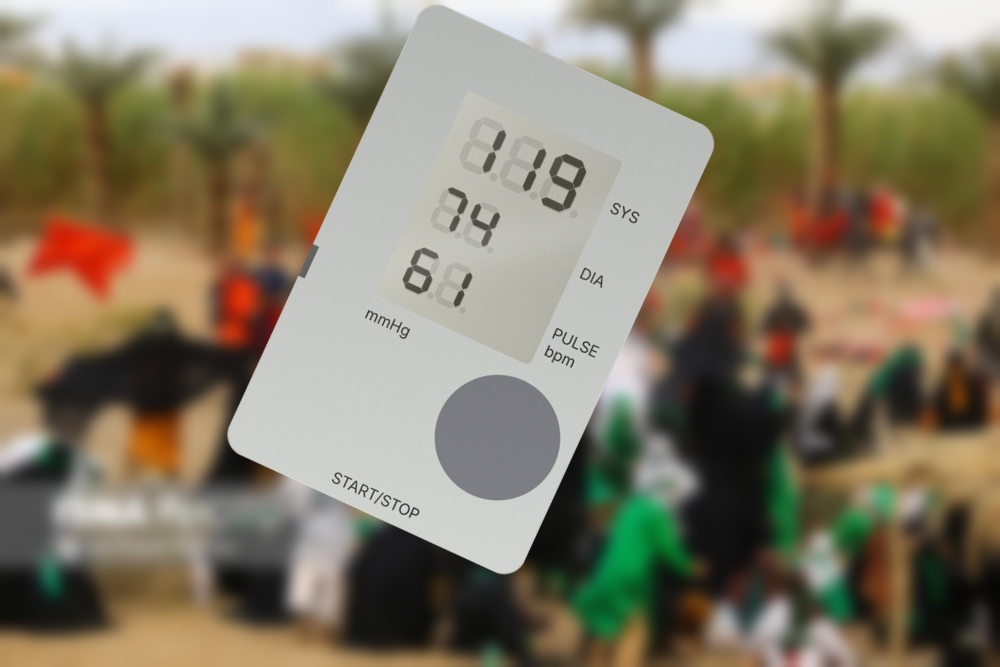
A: 61 (bpm)
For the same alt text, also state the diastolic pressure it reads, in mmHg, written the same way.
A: 74 (mmHg)
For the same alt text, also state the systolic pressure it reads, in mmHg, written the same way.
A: 119 (mmHg)
